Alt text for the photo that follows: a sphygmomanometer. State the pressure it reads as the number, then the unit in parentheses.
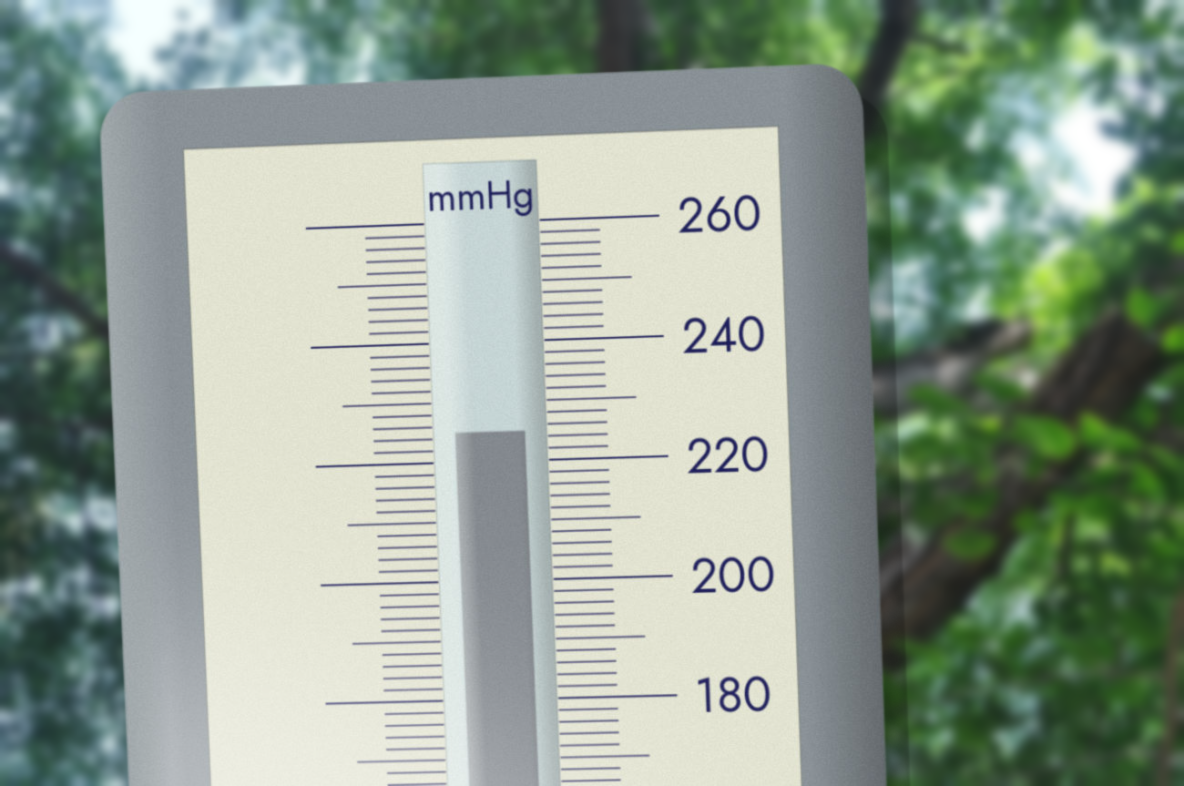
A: 225 (mmHg)
